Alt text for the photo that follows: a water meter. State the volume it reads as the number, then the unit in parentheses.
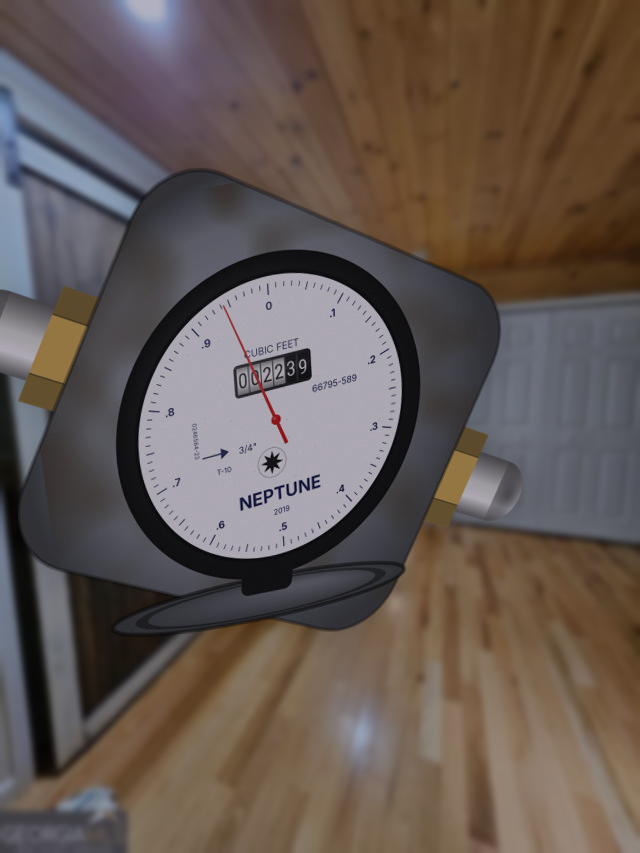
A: 2238.94 (ft³)
